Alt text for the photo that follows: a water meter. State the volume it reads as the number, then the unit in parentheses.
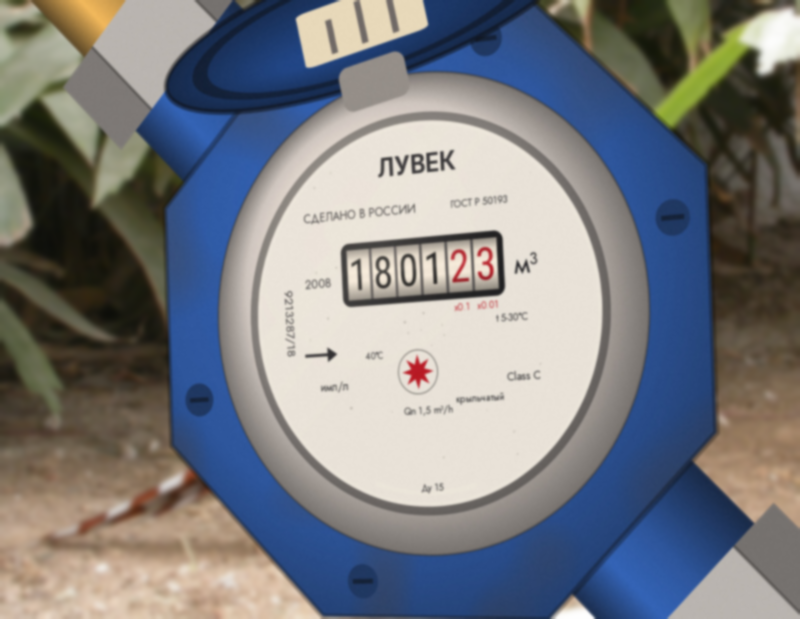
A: 1801.23 (m³)
